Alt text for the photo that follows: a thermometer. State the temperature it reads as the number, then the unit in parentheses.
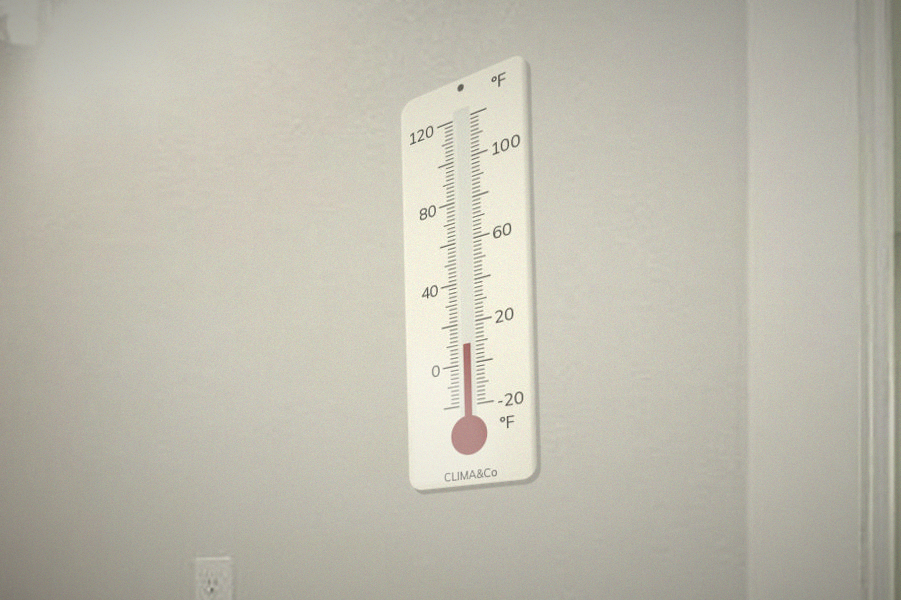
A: 10 (°F)
